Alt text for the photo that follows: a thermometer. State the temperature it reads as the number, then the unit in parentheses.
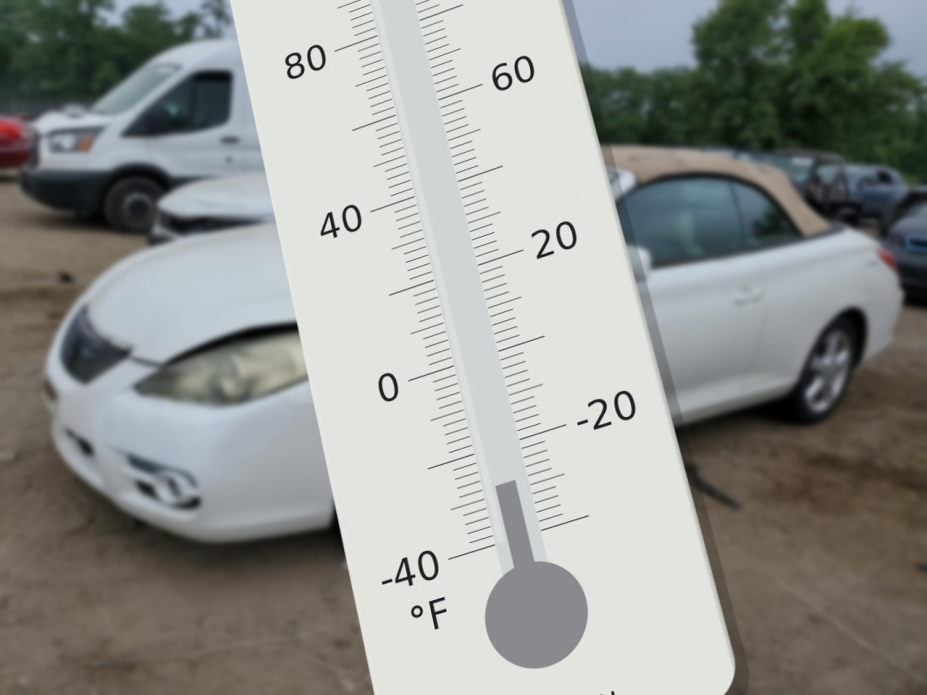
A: -28 (°F)
